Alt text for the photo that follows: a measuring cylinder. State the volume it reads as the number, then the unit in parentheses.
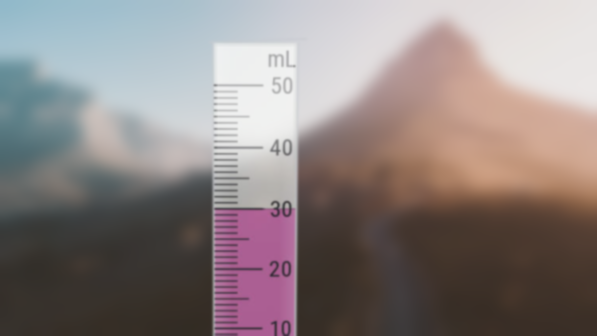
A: 30 (mL)
